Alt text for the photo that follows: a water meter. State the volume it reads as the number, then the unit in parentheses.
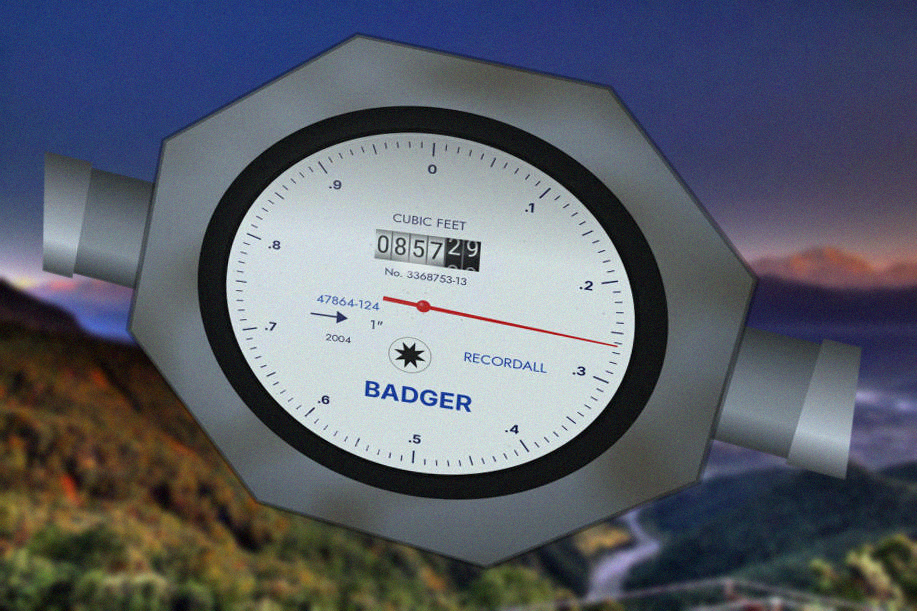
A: 85729.26 (ft³)
